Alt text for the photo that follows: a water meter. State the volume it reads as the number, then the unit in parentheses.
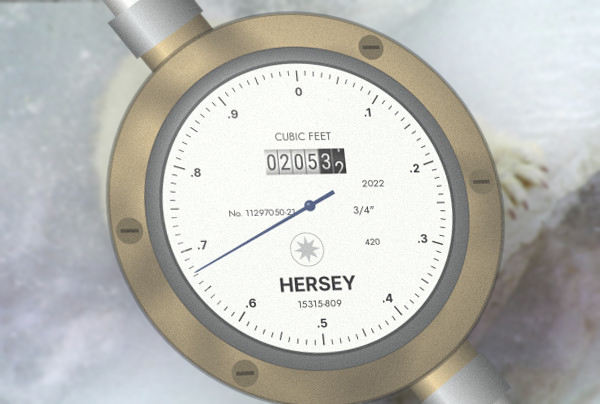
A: 20531.67 (ft³)
